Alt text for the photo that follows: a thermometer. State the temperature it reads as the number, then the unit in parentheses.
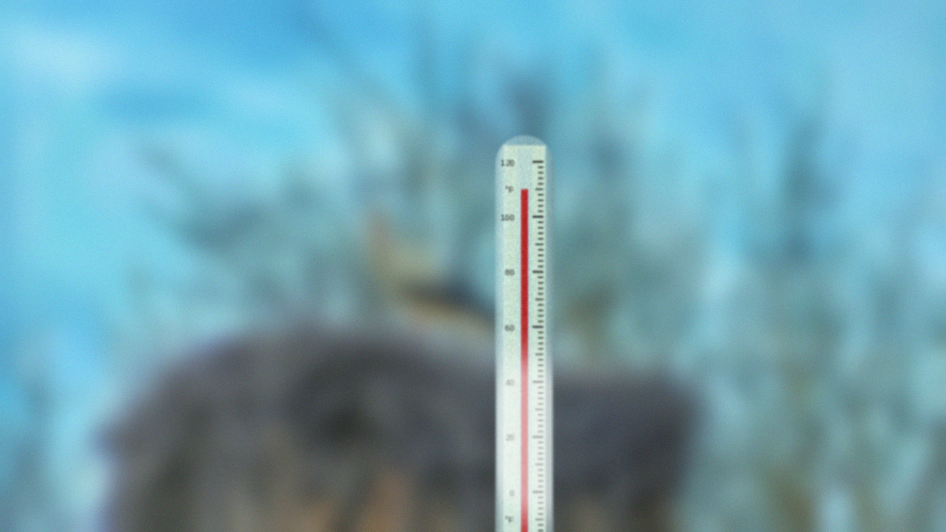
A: 110 (°F)
